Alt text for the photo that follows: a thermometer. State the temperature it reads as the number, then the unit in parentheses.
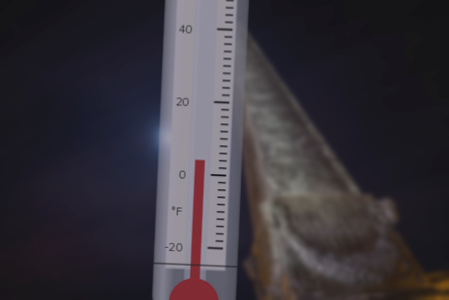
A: 4 (°F)
